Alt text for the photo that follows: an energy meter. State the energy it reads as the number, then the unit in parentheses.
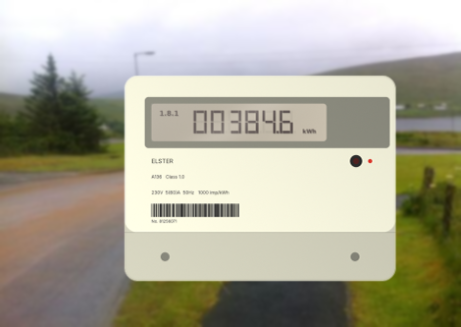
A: 384.6 (kWh)
